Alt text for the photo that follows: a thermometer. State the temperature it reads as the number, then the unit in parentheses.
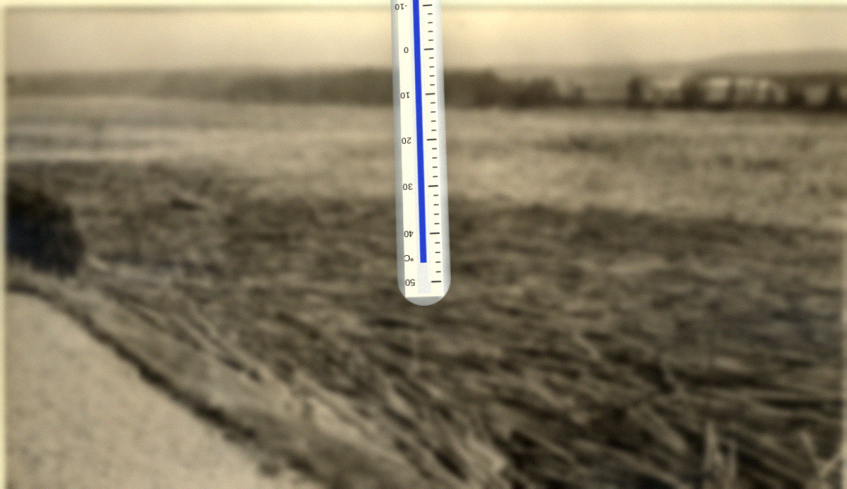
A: 46 (°C)
